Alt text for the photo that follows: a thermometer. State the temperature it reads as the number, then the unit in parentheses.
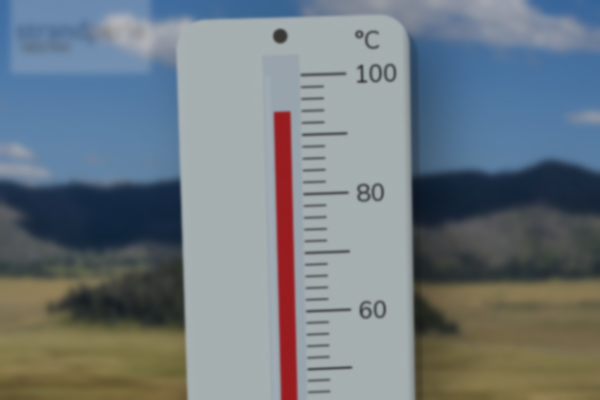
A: 94 (°C)
